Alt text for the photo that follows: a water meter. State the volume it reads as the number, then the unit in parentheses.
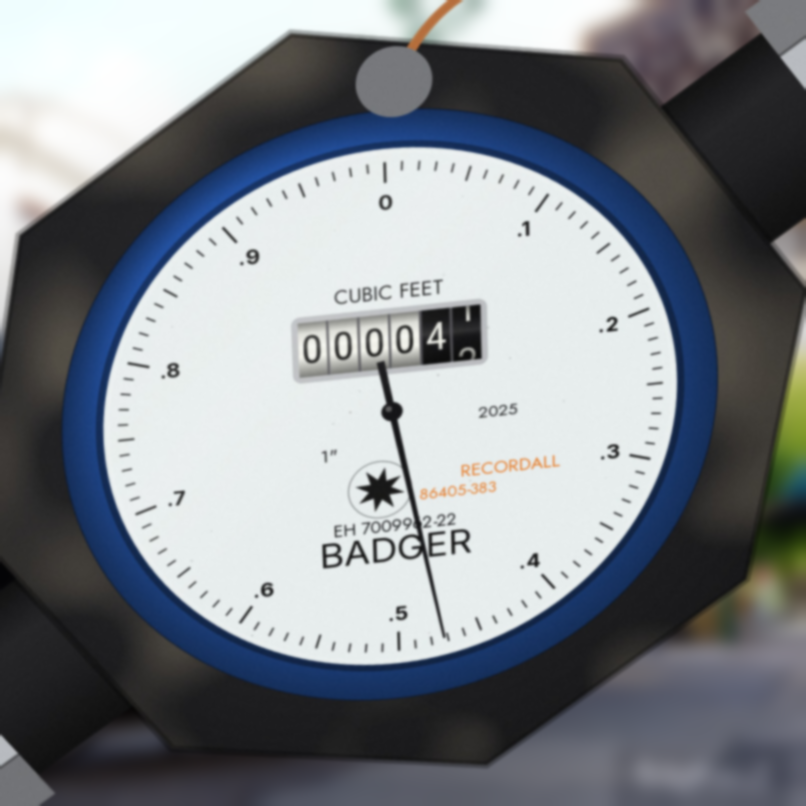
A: 41.47 (ft³)
